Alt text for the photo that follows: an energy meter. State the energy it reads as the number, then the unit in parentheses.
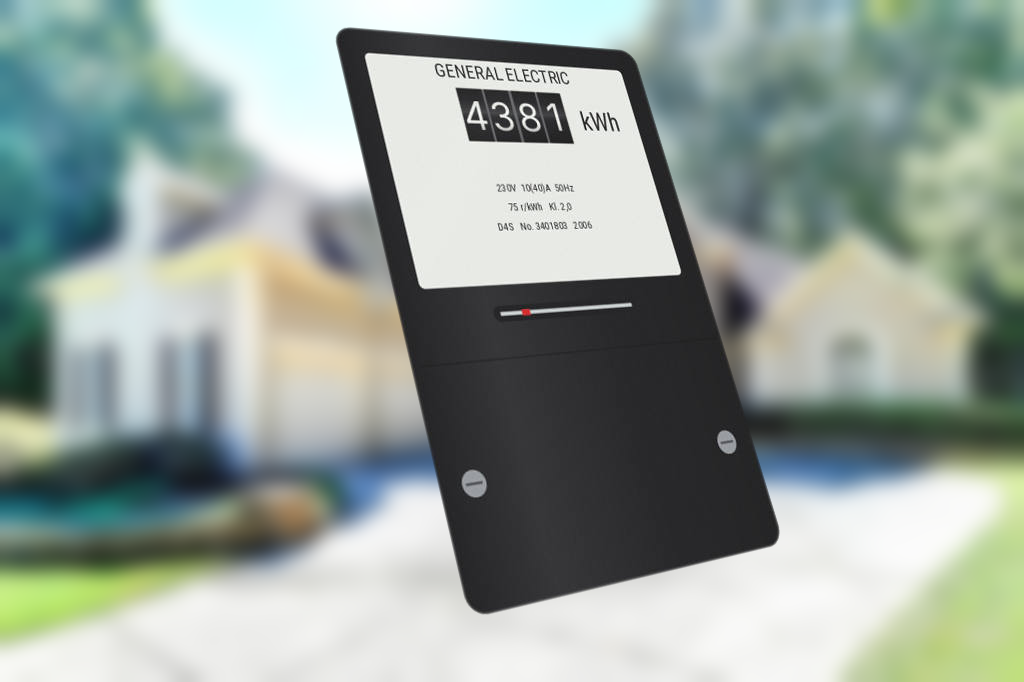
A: 4381 (kWh)
